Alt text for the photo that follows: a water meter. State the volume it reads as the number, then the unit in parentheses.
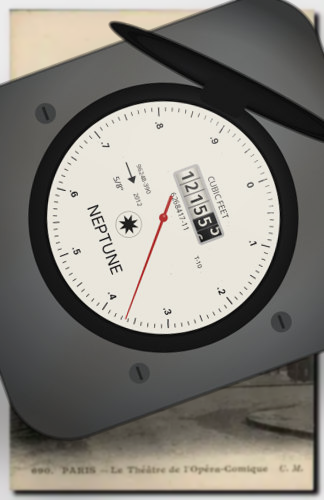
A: 121555.36 (ft³)
